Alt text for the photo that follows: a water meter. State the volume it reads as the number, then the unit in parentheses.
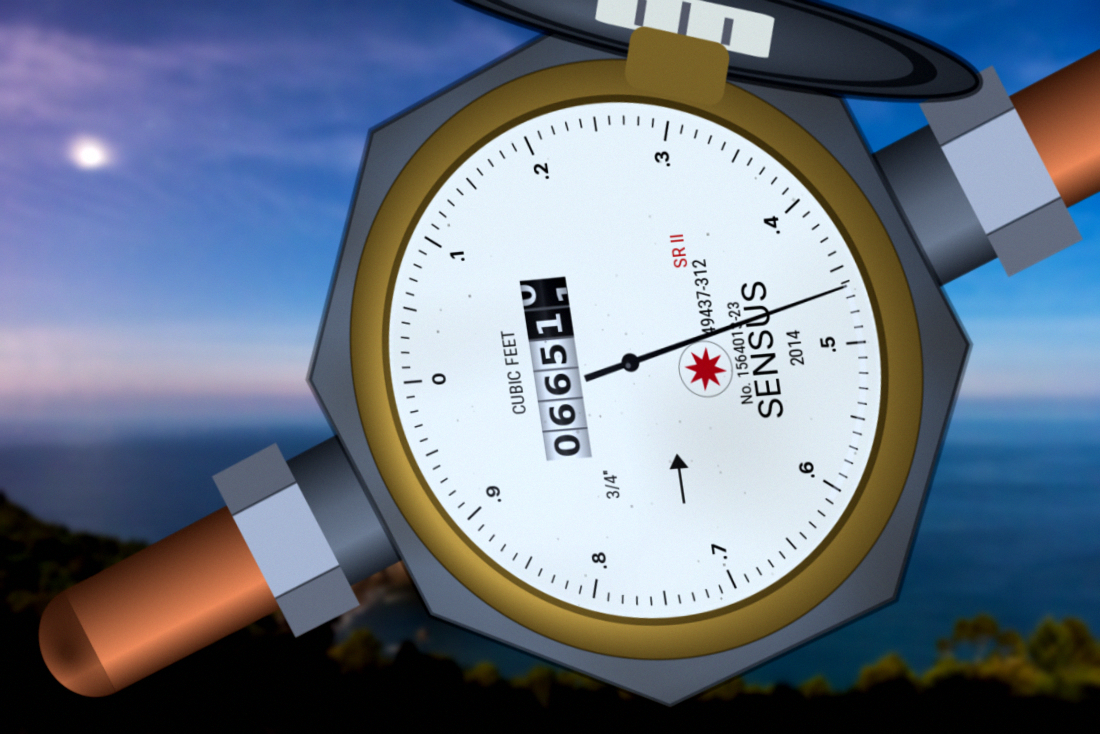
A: 66510.46 (ft³)
